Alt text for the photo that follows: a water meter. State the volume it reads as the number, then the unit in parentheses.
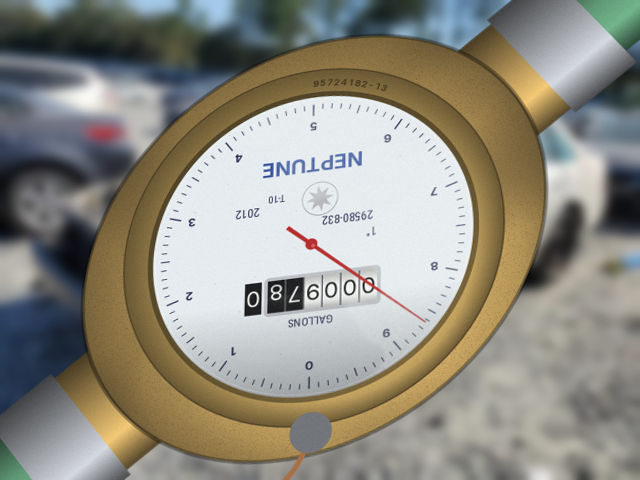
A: 9778.6 (gal)
